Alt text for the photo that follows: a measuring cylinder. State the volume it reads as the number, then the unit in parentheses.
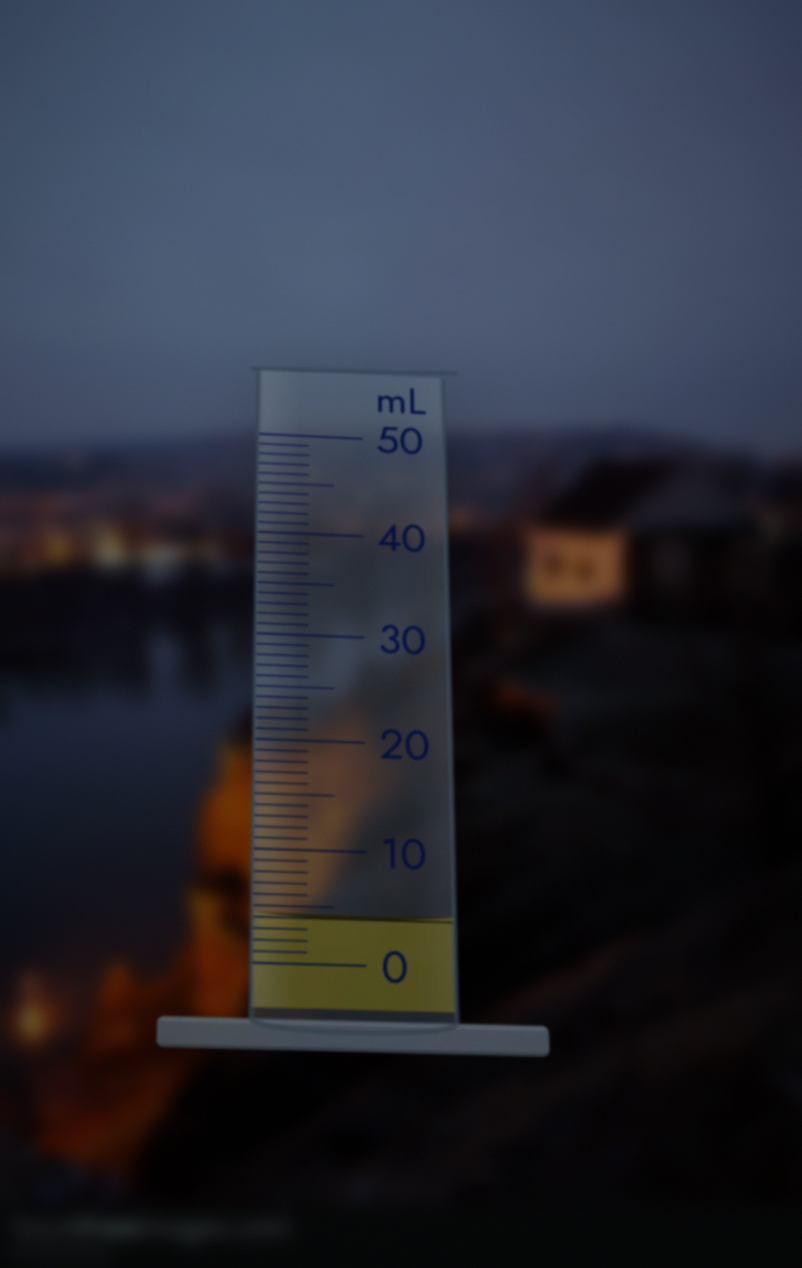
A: 4 (mL)
